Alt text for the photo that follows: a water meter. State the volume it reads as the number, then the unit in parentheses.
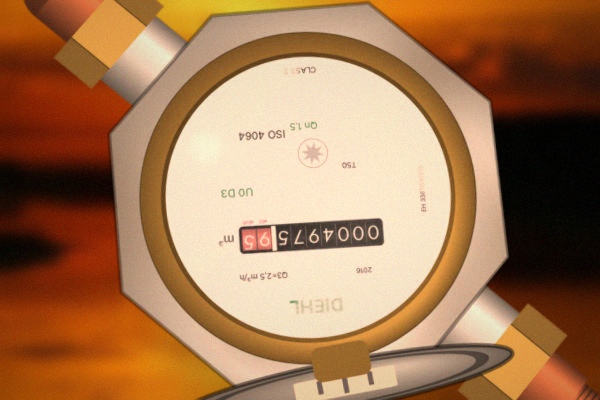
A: 4975.95 (m³)
